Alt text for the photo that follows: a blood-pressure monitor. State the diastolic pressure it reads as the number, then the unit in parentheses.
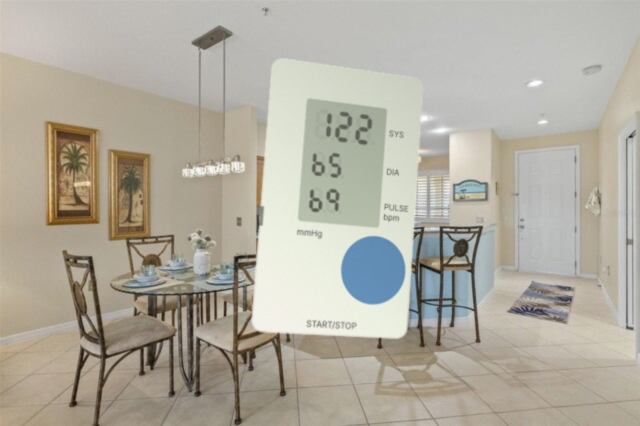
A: 65 (mmHg)
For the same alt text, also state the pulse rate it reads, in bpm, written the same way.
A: 69 (bpm)
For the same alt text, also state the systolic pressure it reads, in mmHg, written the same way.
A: 122 (mmHg)
